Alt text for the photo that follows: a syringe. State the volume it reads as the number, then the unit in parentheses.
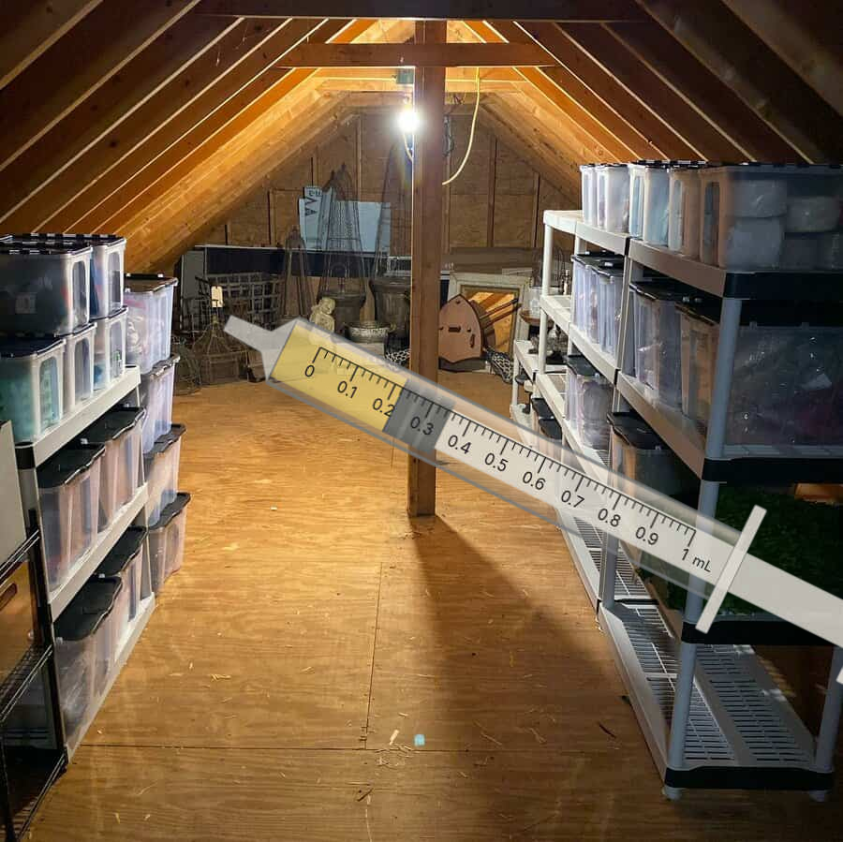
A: 0.22 (mL)
